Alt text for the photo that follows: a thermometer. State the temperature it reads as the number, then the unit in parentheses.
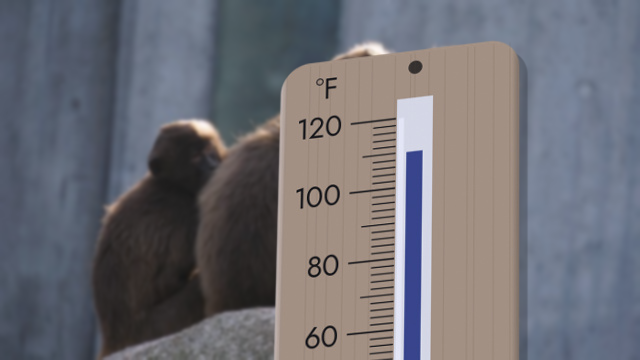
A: 110 (°F)
